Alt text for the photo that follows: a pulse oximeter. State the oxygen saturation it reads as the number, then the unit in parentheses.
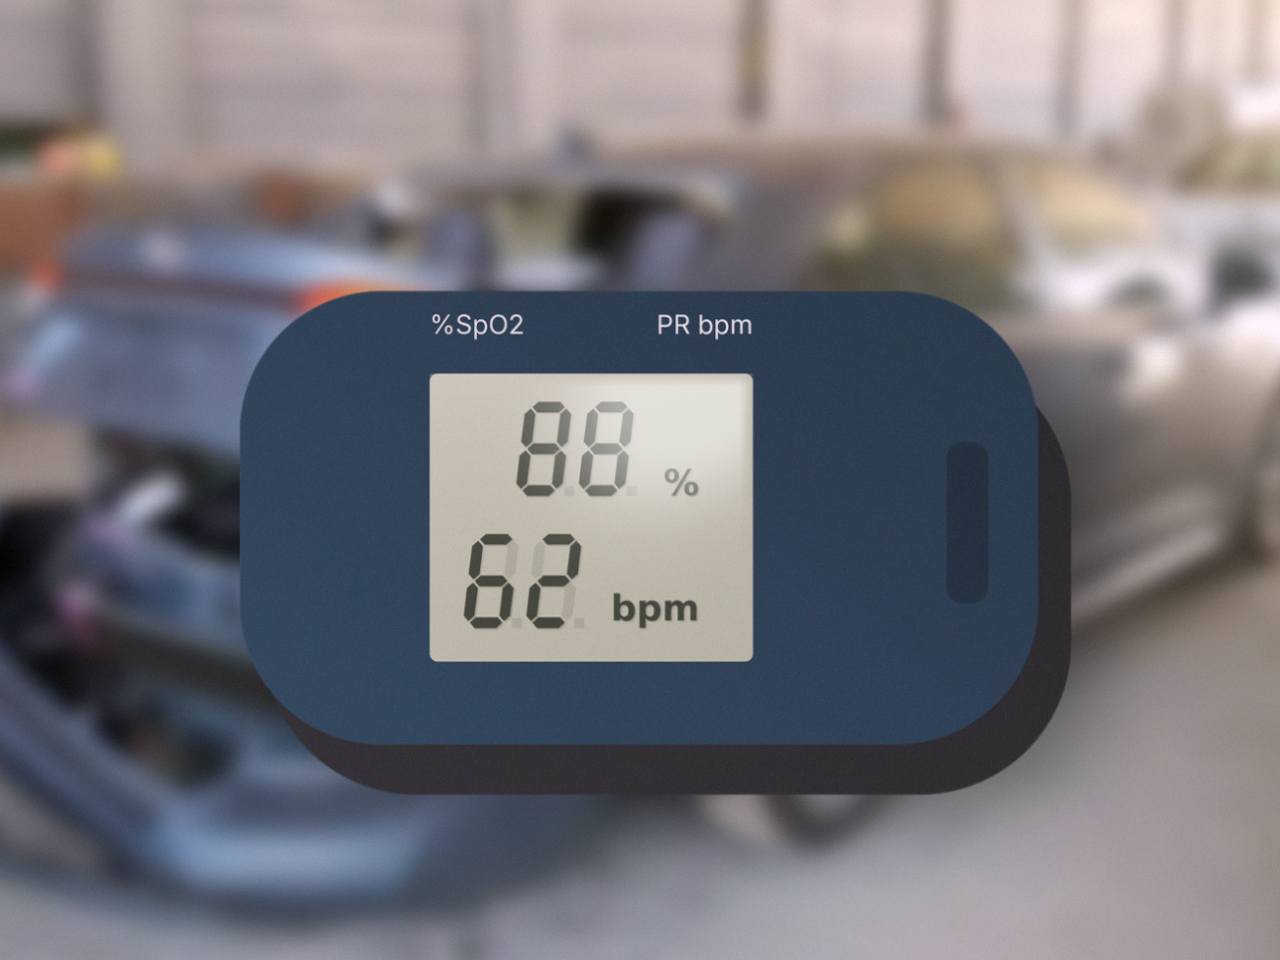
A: 88 (%)
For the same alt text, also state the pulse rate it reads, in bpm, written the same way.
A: 62 (bpm)
